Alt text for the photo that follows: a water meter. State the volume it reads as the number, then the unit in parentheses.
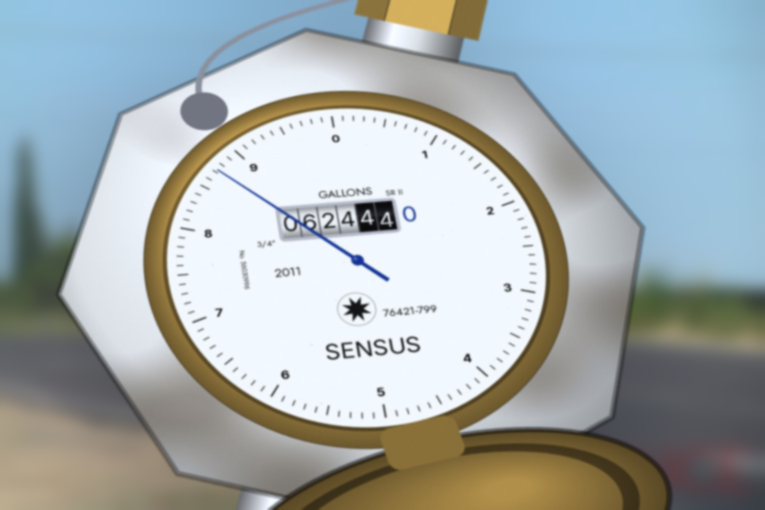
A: 624438.7 (gal)
